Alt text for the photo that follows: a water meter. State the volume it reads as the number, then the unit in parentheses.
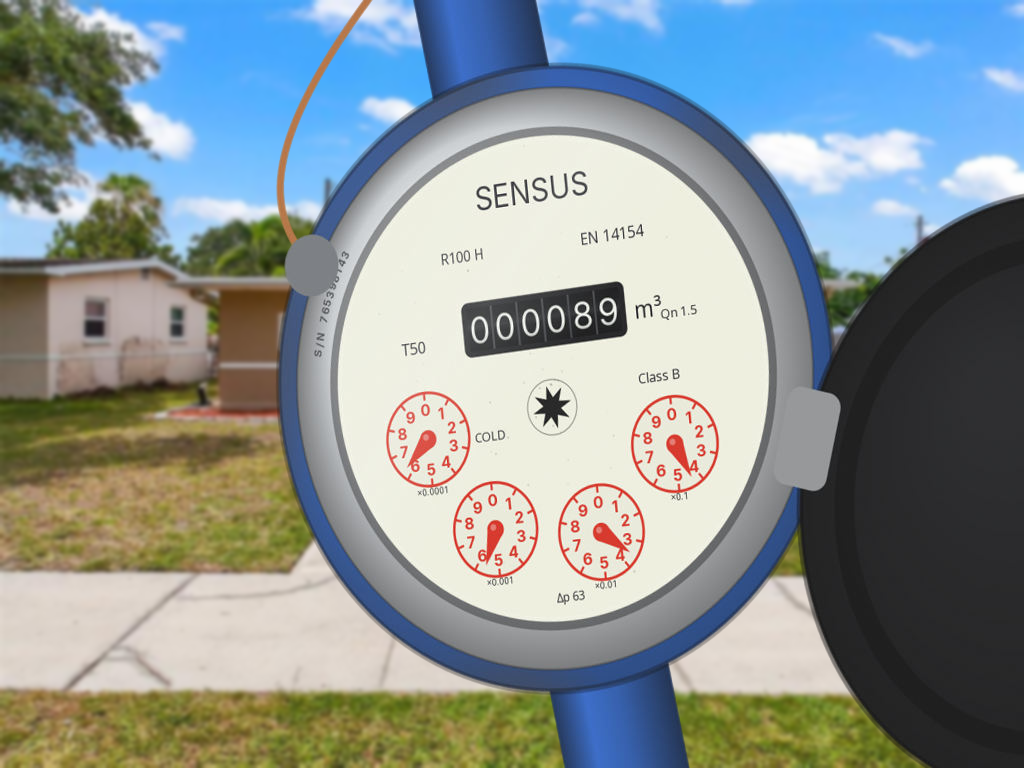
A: 89.4356 (m³)
